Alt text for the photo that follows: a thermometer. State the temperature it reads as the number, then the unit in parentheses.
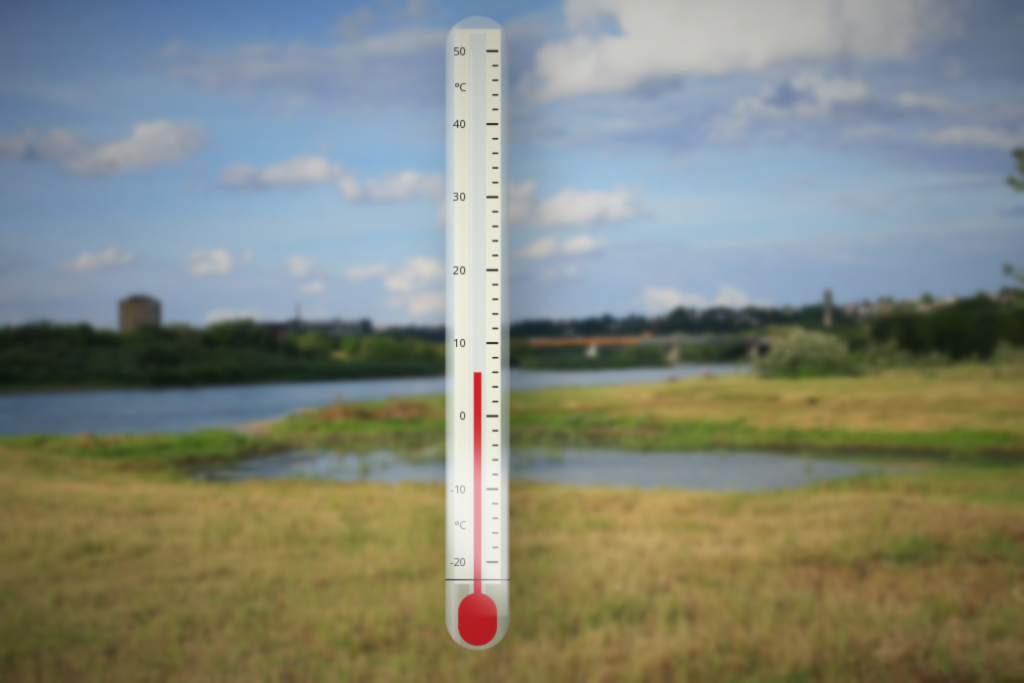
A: 6 (°C)
